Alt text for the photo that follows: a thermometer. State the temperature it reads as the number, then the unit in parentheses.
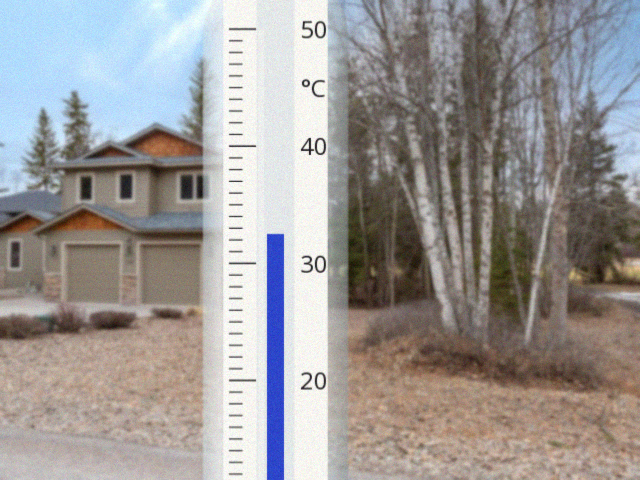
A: 32.5 (°C)
